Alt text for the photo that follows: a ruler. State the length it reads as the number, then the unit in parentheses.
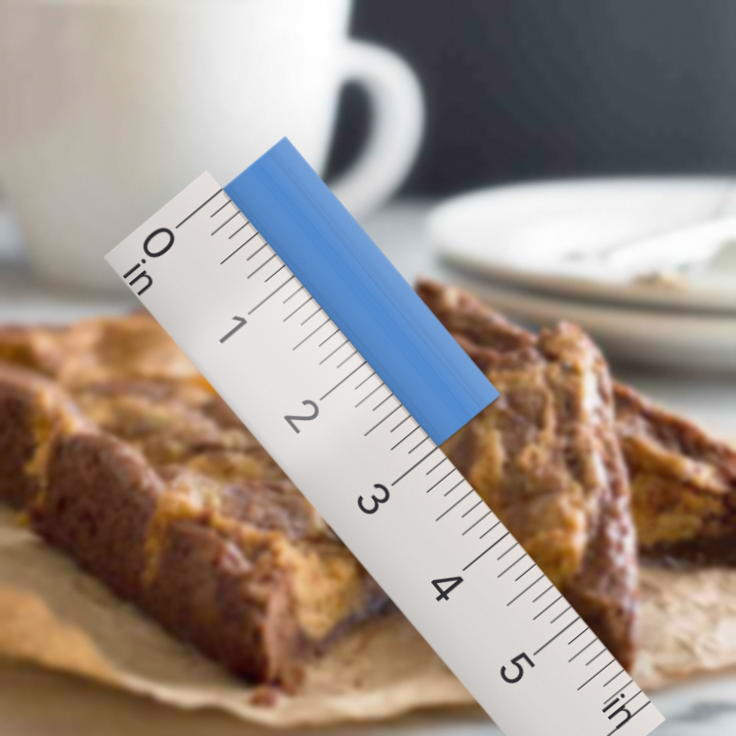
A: 3 (in)
